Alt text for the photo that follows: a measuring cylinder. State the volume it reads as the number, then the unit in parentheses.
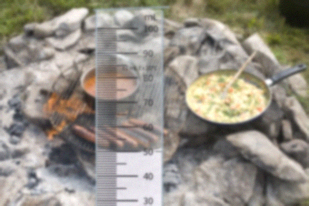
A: 50 (mL)
